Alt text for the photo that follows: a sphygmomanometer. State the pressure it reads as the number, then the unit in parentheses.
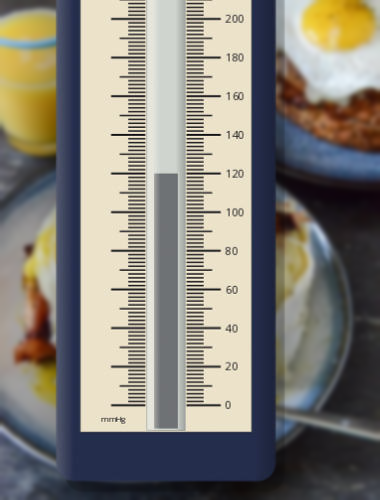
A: 120 (mmHg)
